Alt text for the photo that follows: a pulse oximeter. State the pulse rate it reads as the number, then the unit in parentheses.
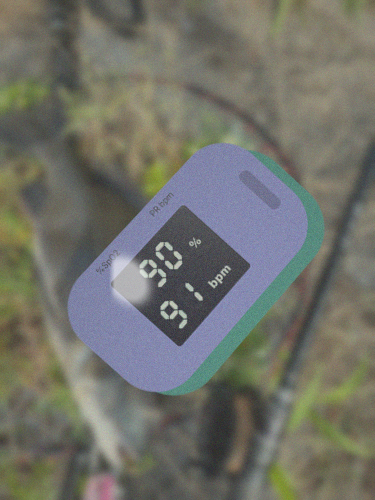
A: 91 (bpm)
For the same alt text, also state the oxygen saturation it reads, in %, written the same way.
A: 90 (%)
